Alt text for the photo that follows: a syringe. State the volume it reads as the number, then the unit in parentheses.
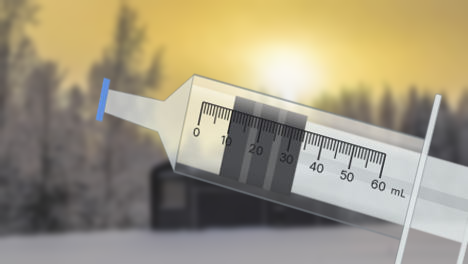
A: 10 (mL)
